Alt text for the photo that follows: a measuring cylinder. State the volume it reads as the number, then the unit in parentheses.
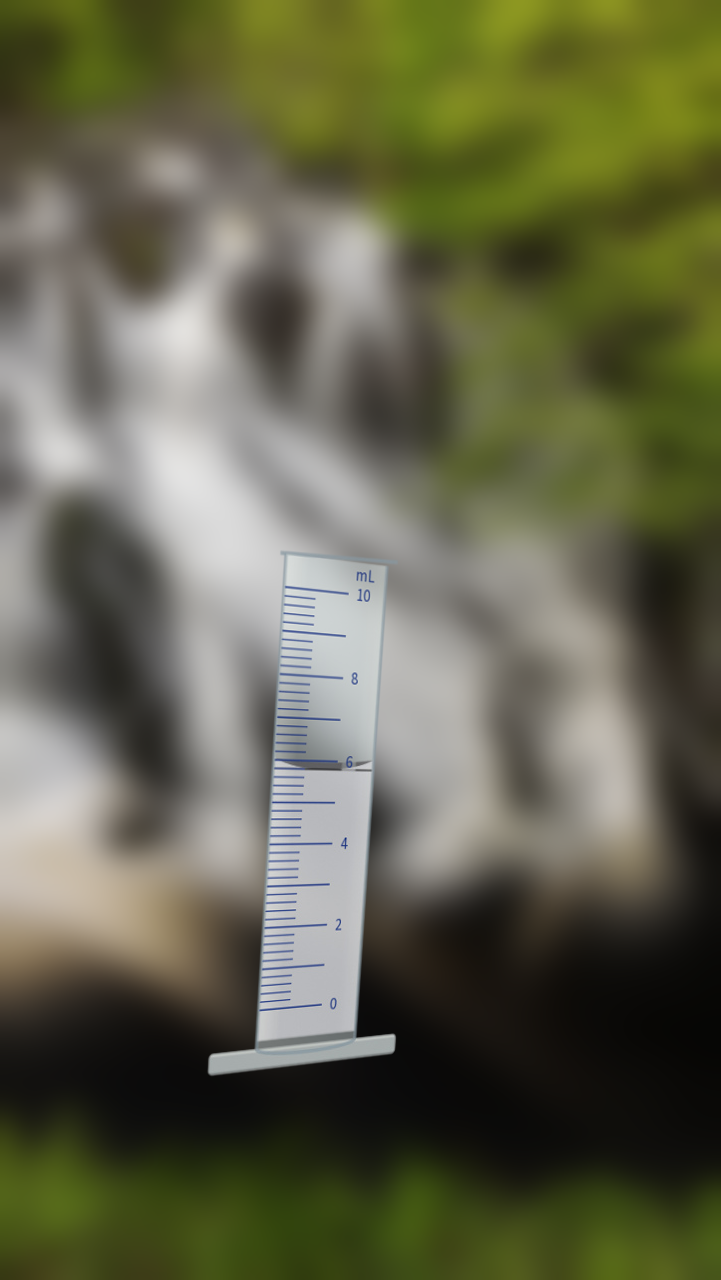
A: 5.8 (mL)
